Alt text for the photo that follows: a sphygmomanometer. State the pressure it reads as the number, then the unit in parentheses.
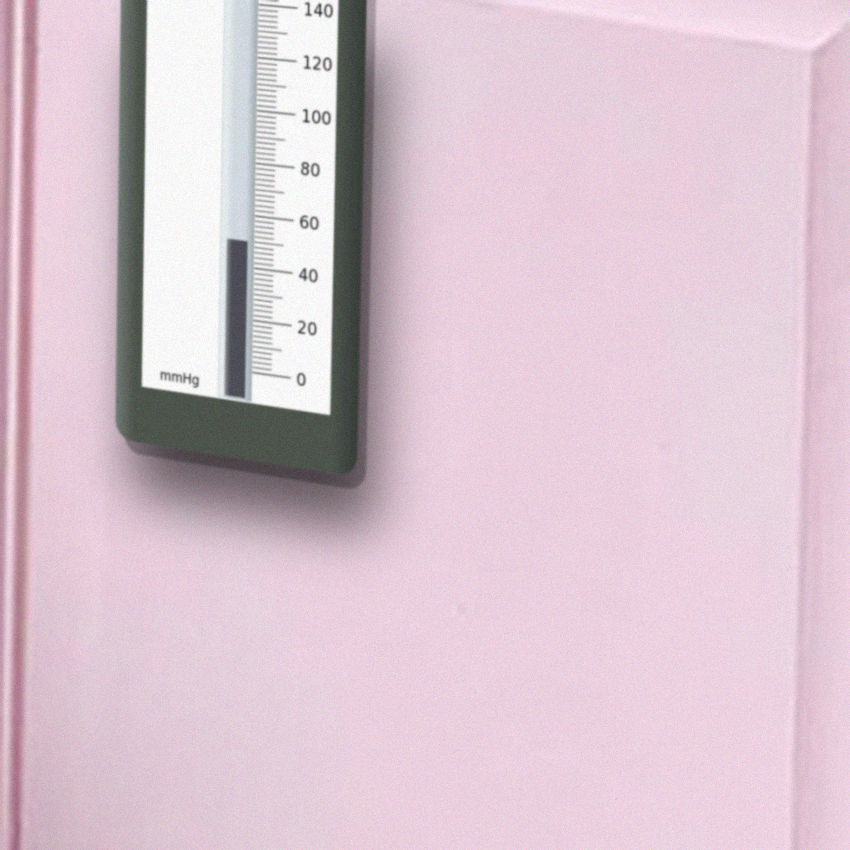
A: 50 (mmHg)
